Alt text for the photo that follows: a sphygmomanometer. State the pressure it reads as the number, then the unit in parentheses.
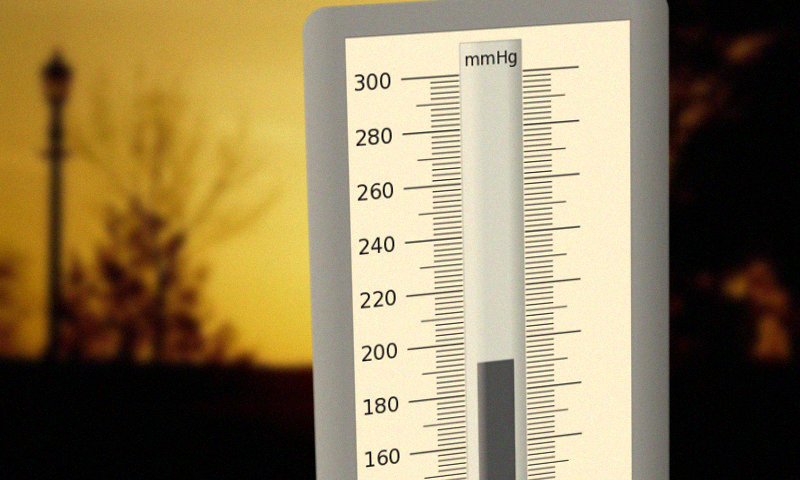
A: 192 (mmHg)
